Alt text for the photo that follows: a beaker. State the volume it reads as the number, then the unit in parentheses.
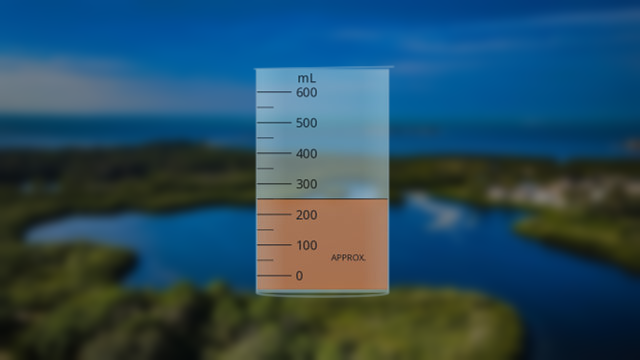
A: 250 (mL)
